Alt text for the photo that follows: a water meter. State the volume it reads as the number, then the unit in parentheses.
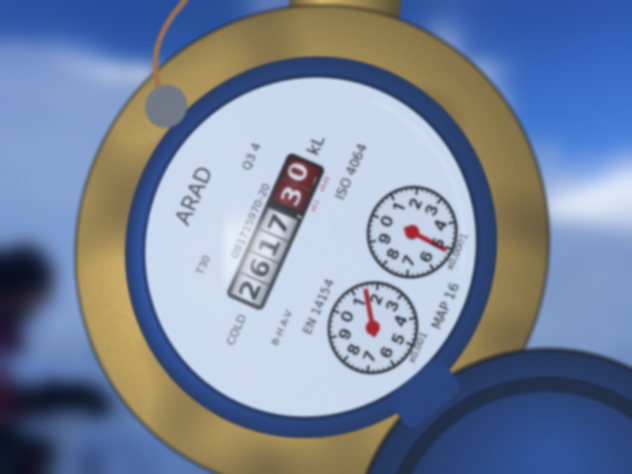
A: 2617.3015 (kL)
